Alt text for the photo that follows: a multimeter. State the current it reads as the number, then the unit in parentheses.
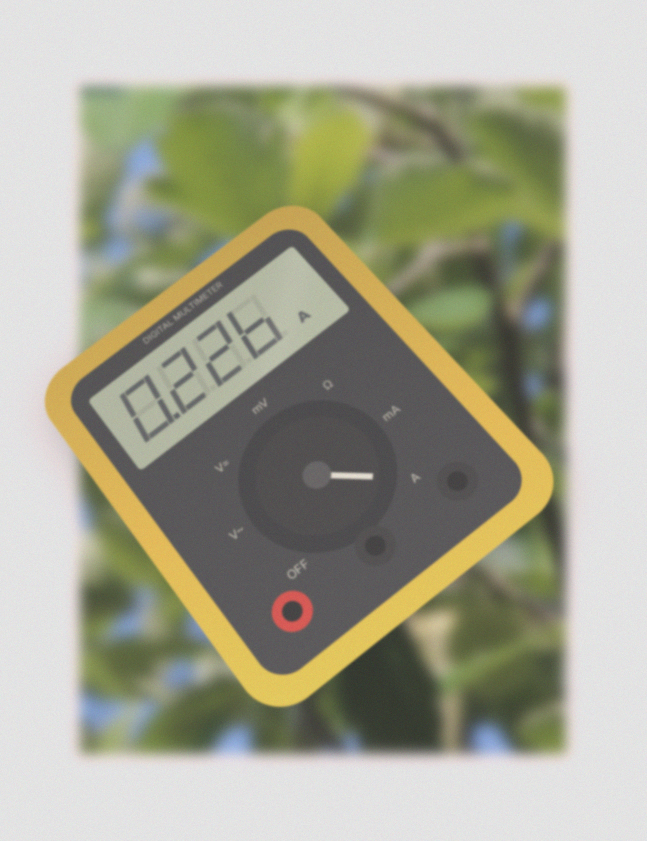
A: 0.226 (A)
